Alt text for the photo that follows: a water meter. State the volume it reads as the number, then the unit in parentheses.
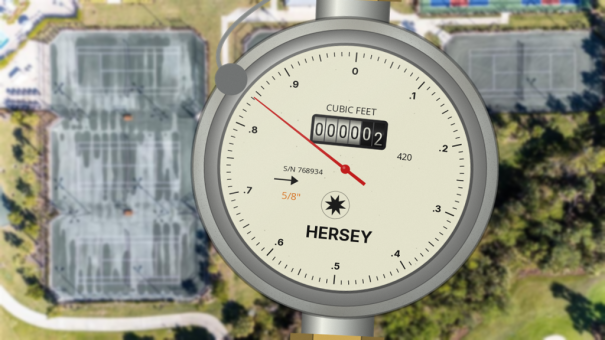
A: 1.84 (ft³)
